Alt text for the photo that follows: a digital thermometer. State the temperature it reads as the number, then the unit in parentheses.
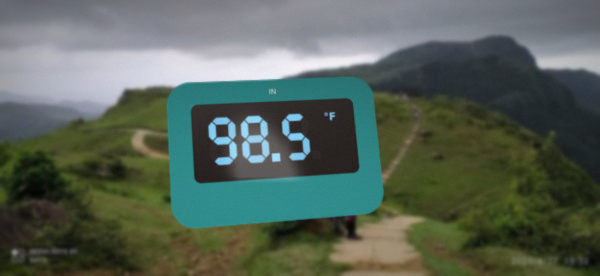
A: 98.5 (°F)
